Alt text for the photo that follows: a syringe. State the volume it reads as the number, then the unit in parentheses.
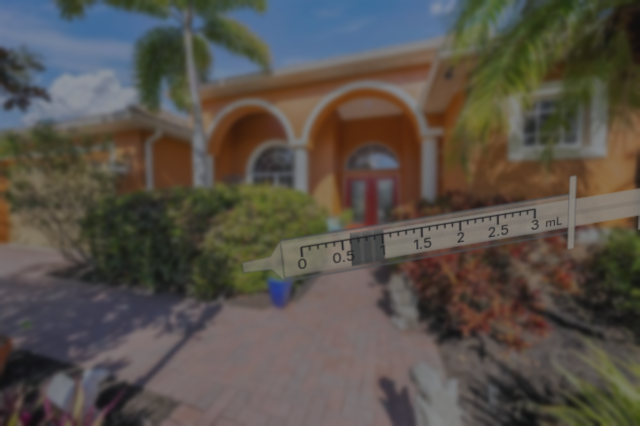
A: 0.6 (mL)
